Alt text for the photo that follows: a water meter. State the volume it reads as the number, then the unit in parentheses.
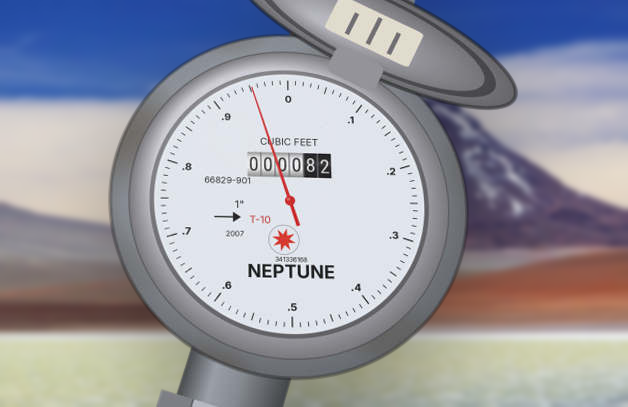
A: 81.95 (ft³)
